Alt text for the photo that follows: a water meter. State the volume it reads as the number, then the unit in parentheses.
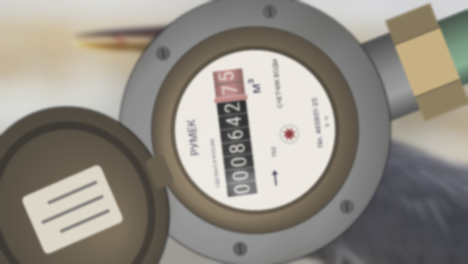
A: 8642.75 (m³)
